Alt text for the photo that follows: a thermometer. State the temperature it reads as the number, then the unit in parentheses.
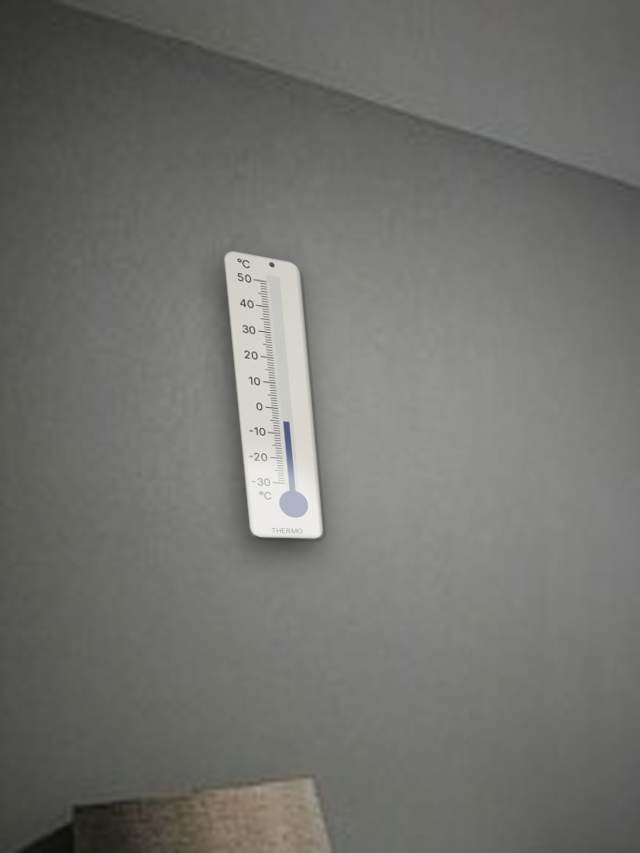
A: -5 (°C)
